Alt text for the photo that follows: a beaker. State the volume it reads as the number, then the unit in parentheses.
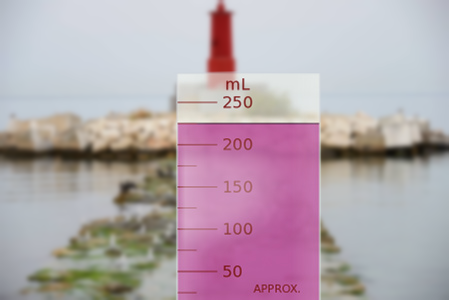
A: 225 (mL)
